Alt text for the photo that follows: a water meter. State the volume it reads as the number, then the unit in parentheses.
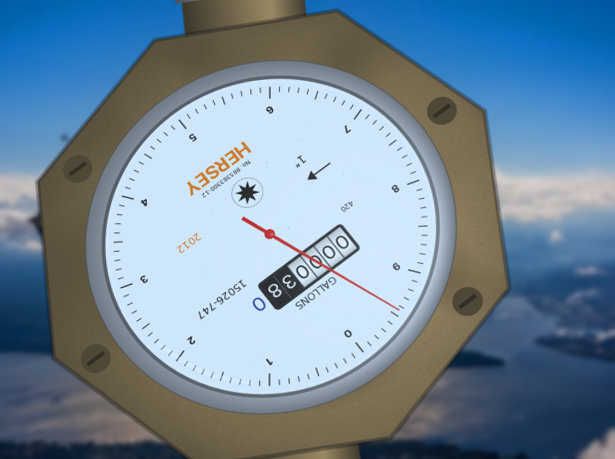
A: 379.4 (gal)
